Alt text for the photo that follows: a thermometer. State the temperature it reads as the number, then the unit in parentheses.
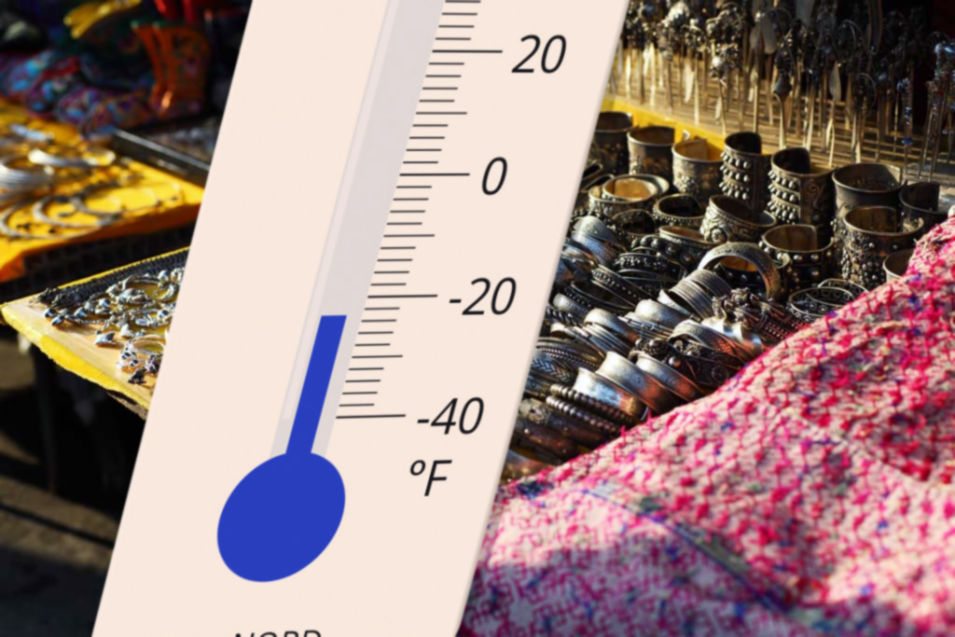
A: -23 (°F)
